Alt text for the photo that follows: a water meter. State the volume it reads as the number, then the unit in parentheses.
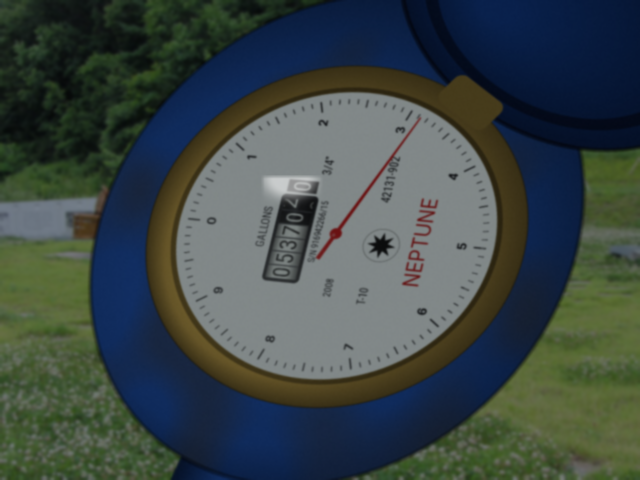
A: 537023.1 (gal)
